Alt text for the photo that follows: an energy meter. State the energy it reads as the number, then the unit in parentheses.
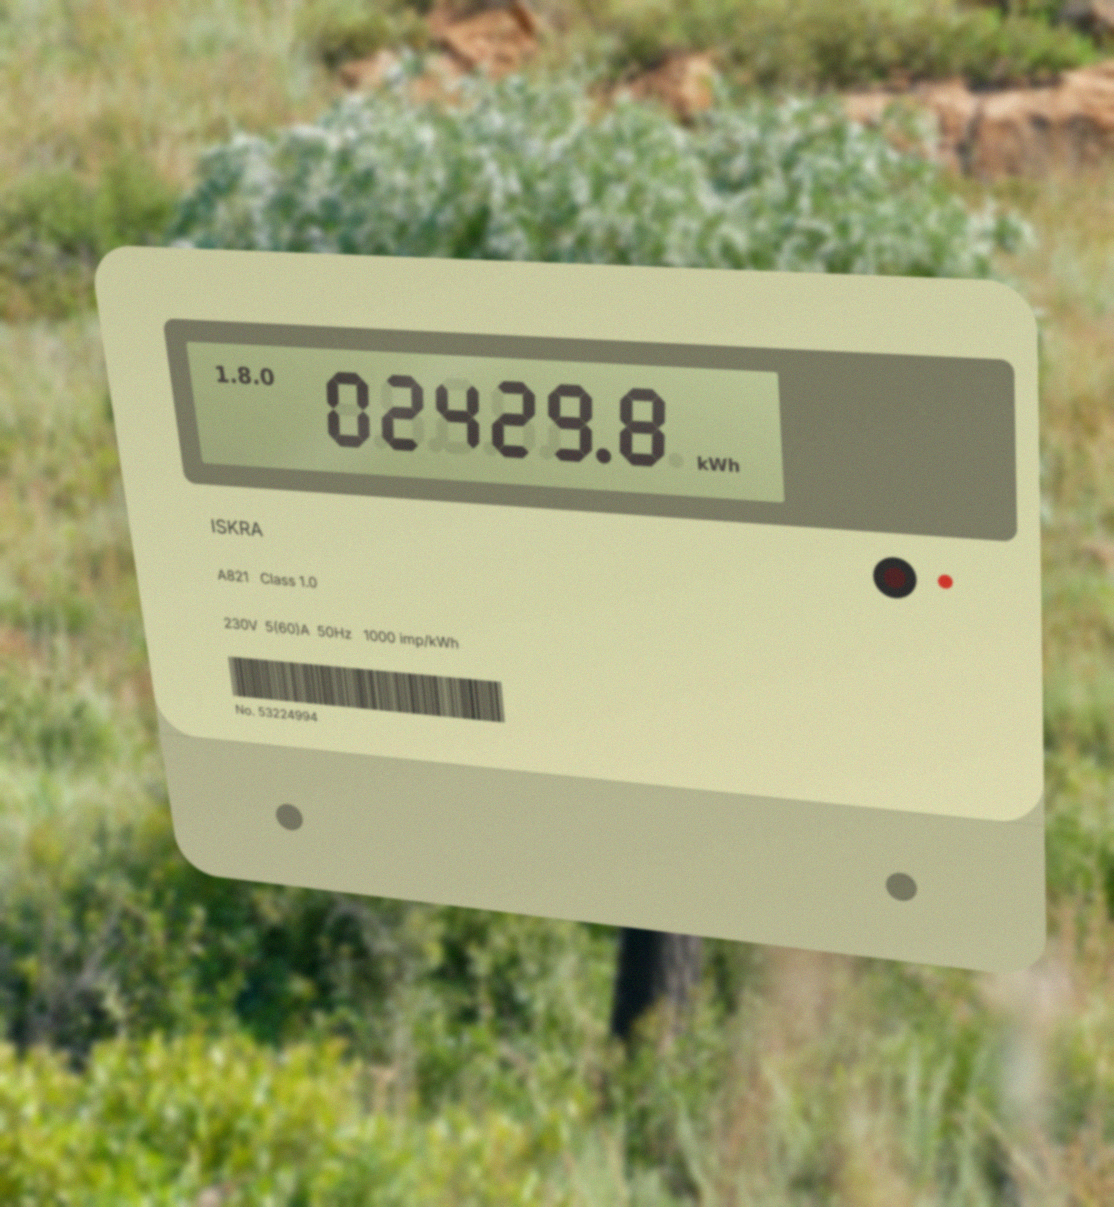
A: 2429.8 (kWh)
